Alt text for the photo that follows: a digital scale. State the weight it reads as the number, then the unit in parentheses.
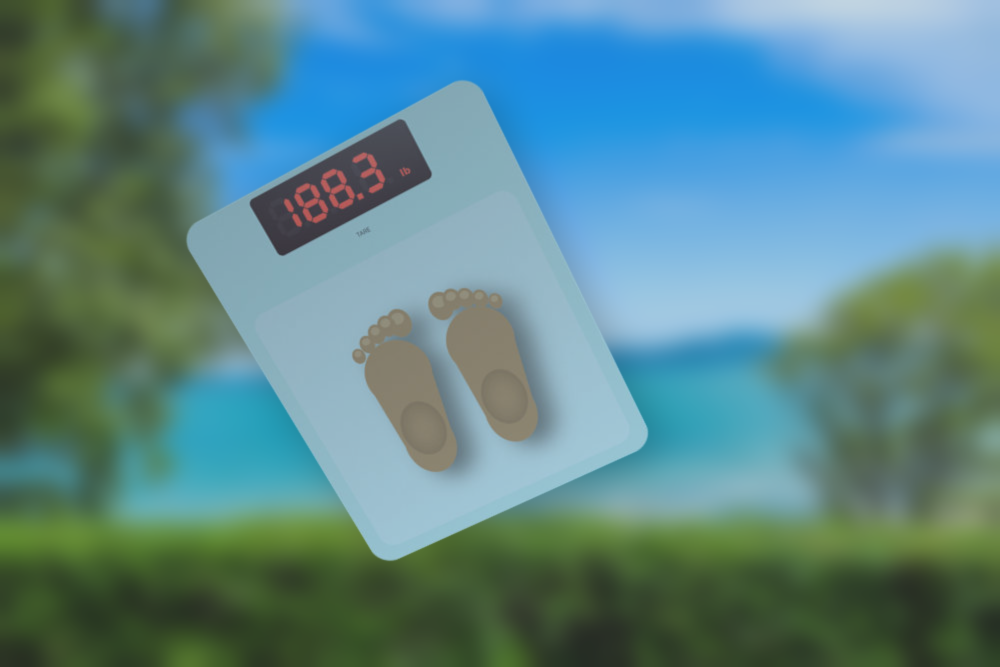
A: 188.3 (lb)
